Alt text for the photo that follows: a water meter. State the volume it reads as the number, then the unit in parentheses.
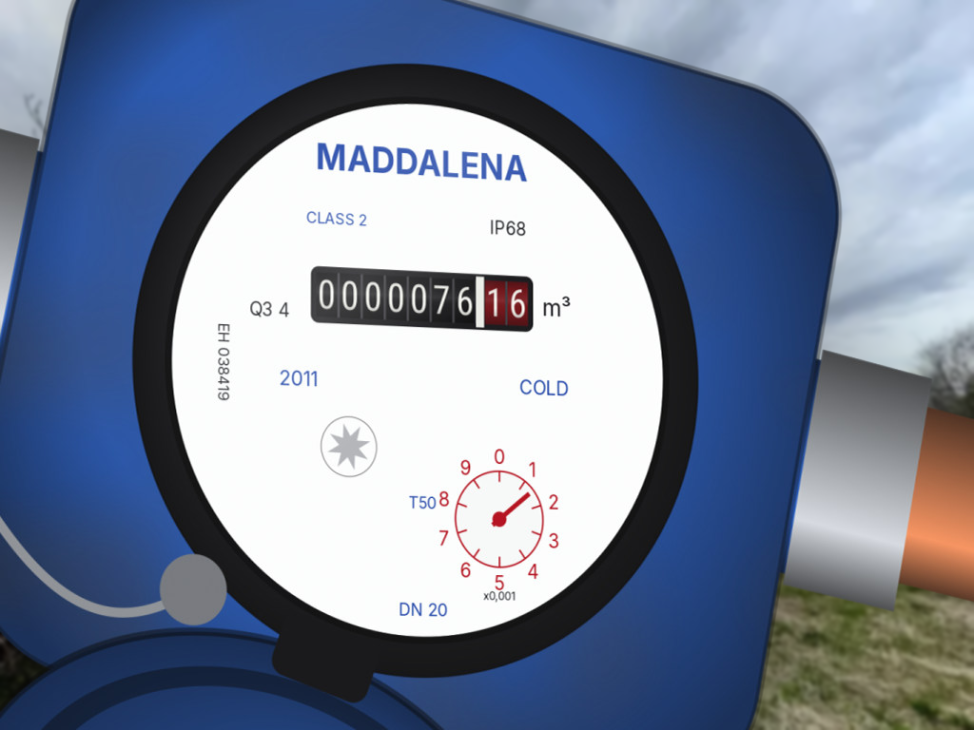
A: 76.161 (m³)
